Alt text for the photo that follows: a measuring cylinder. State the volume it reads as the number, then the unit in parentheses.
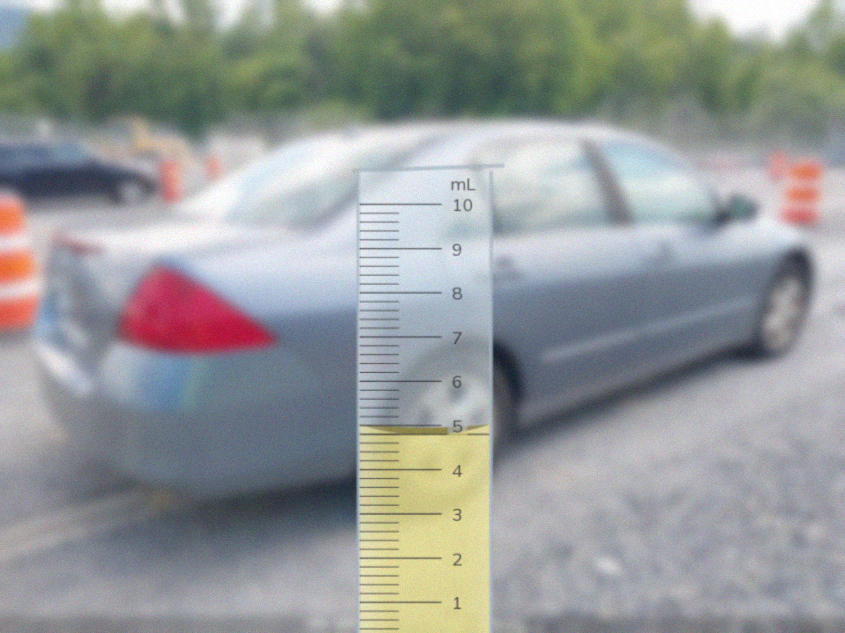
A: 4.8 (mL)
